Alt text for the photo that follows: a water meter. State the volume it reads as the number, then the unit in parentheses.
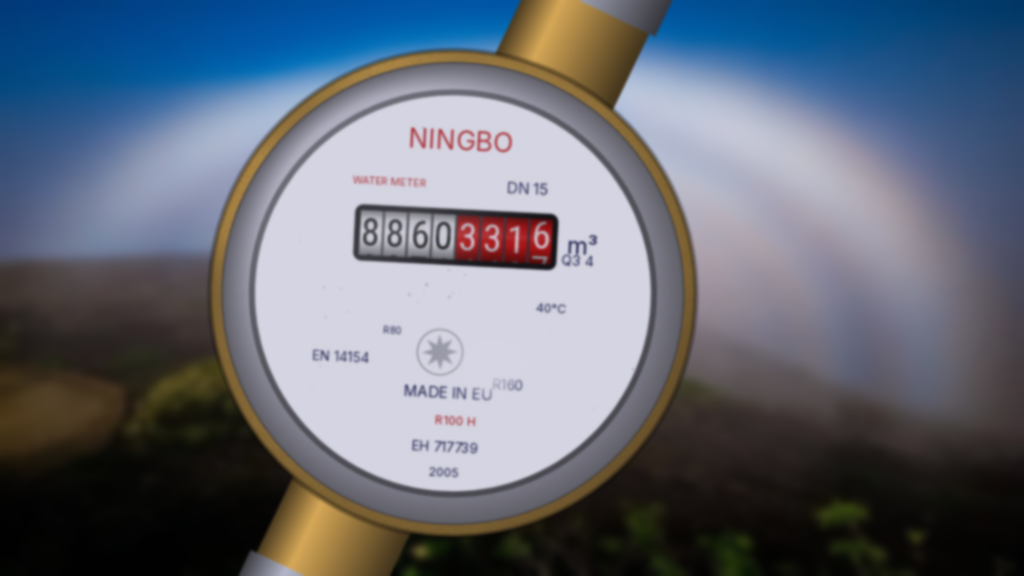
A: 8860.3316 (m³)
